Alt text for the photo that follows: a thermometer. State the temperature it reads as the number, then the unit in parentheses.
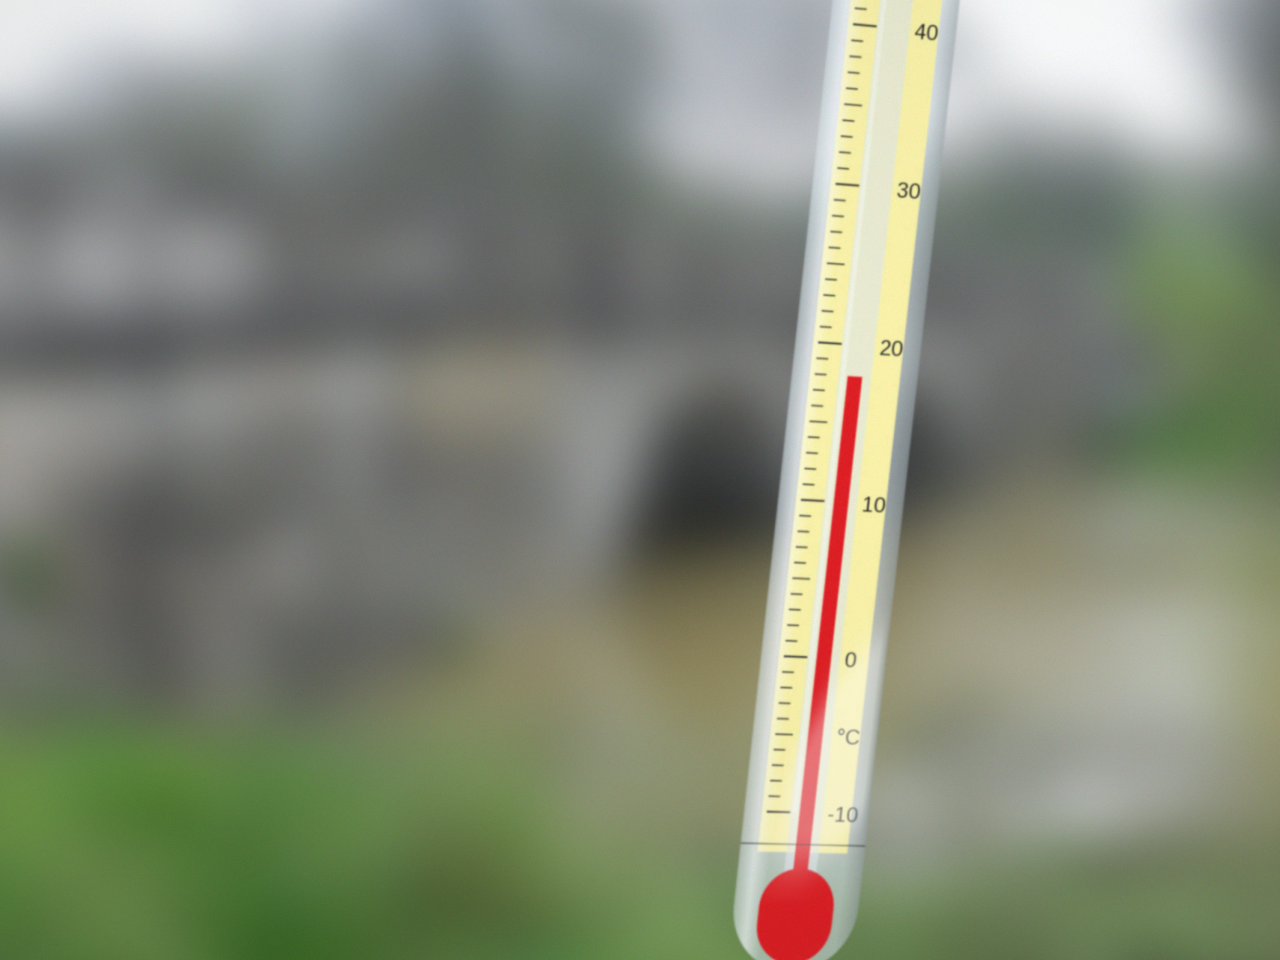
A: 18 (°C)
